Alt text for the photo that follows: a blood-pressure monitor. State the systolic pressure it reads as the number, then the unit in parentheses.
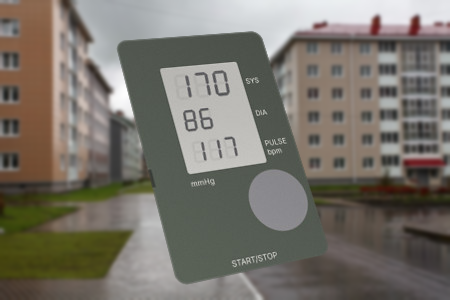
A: 170 (mmHg)
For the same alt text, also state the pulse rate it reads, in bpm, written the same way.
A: 117 (bpm)
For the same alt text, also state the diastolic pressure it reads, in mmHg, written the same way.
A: 86 (mmHg)
